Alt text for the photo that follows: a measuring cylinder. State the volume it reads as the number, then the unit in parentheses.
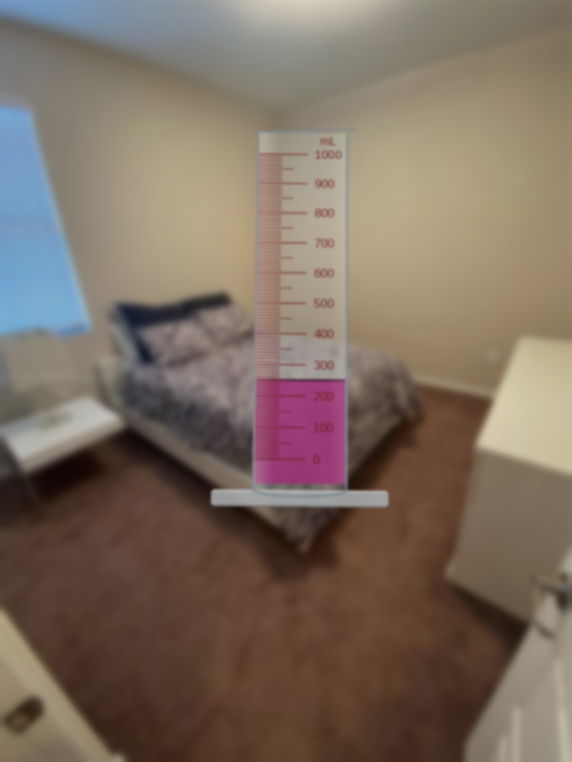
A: 250 (mL)
